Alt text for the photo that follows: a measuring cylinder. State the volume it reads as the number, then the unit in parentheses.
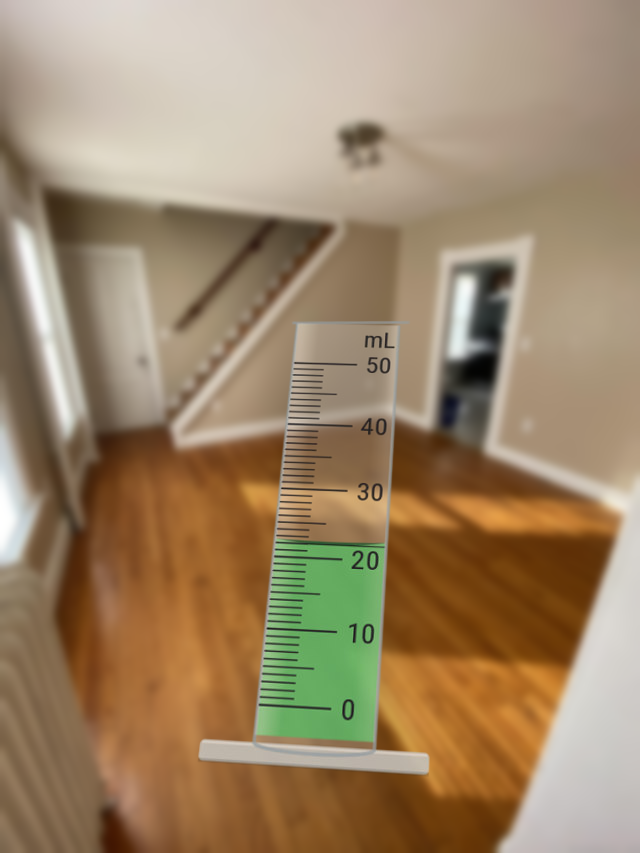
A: 22 (mL)
